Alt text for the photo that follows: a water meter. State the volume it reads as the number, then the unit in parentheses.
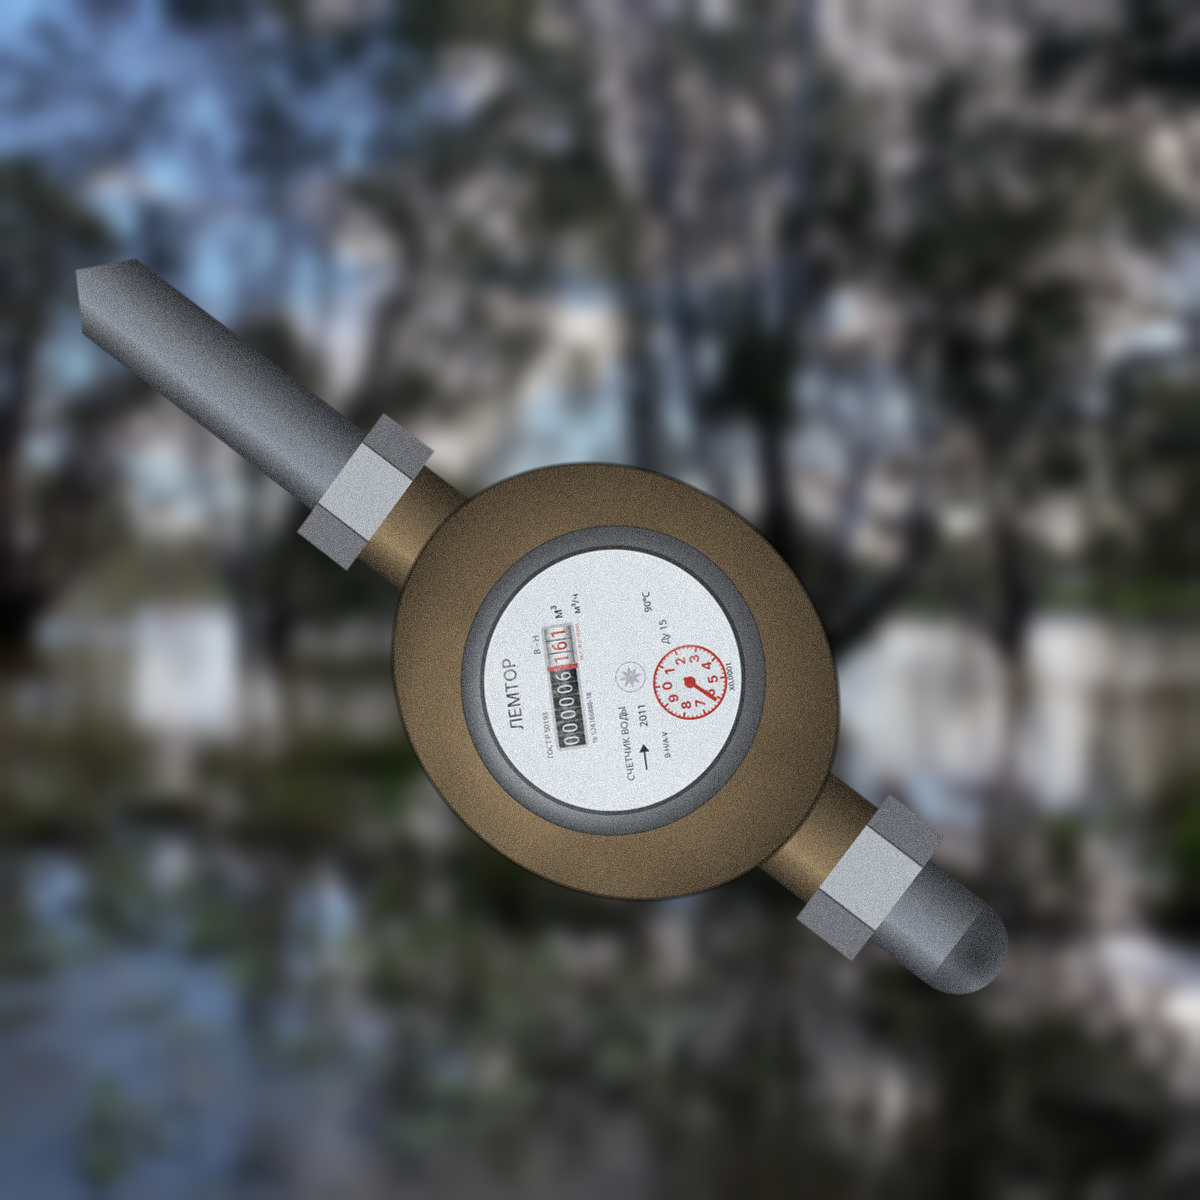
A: 6.1616 (m³)
